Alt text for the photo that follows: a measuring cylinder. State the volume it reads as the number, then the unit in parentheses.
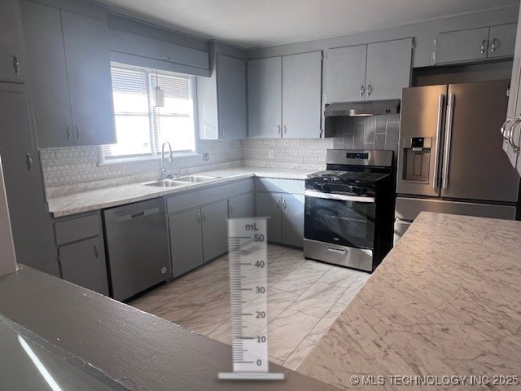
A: 10 (mL)
